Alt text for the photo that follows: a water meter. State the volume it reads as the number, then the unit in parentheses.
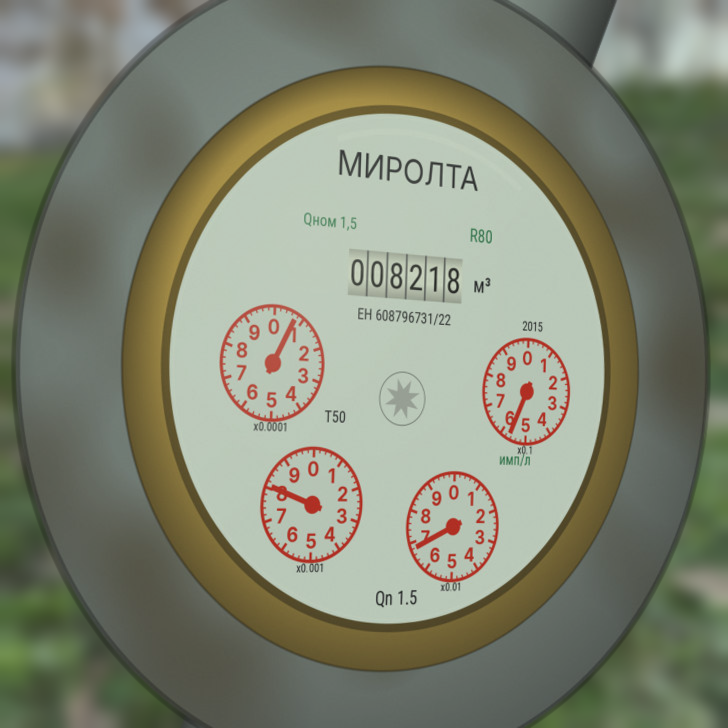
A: 8218.5680 (m³)
